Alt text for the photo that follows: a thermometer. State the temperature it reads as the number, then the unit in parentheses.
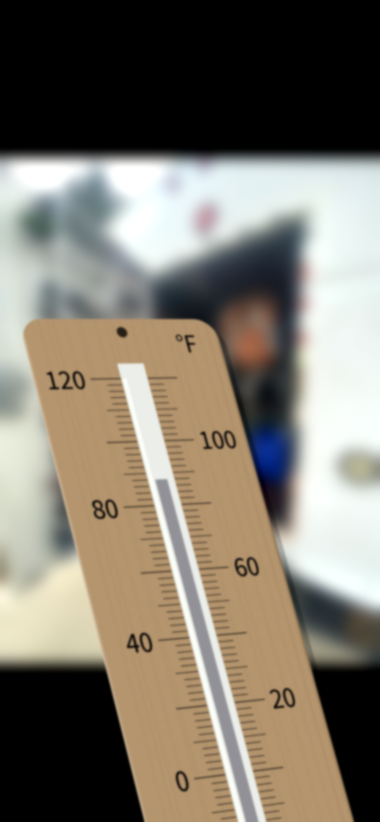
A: 88 (°F)
